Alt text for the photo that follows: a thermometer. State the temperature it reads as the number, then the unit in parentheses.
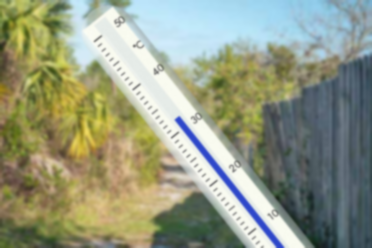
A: 32 (°C)
